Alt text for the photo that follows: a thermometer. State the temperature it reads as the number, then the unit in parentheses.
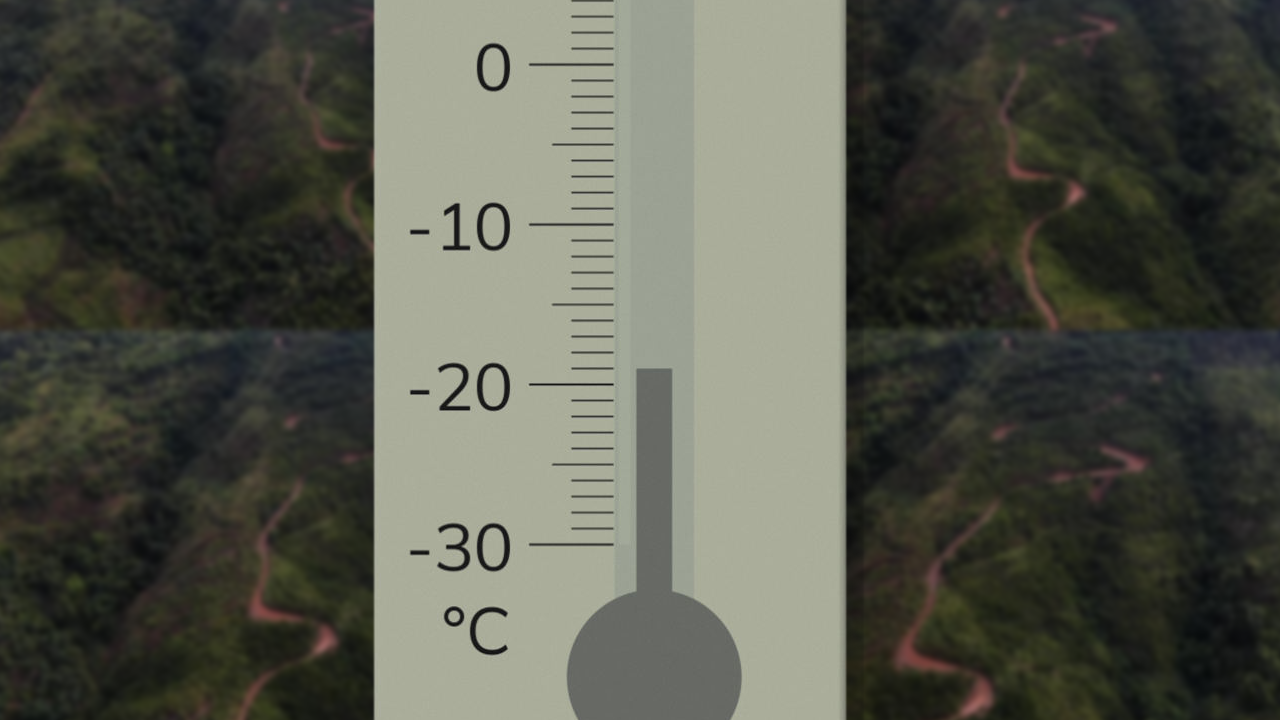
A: -19 (°C)
